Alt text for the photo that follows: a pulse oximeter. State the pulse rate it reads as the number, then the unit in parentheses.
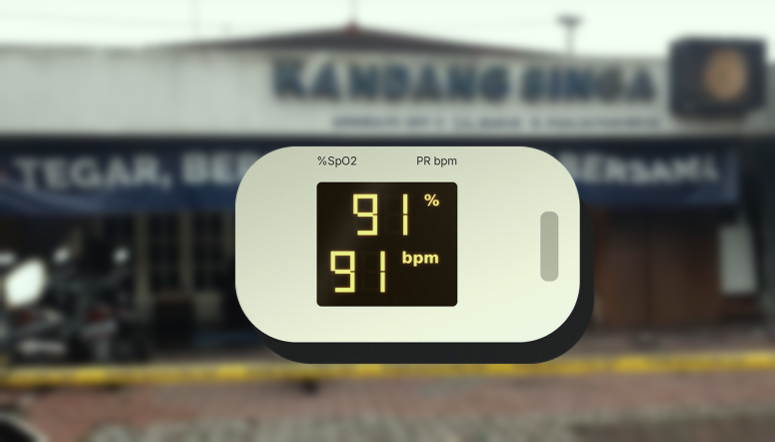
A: 91 (bpm)
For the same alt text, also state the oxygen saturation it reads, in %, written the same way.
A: 91 (%)
